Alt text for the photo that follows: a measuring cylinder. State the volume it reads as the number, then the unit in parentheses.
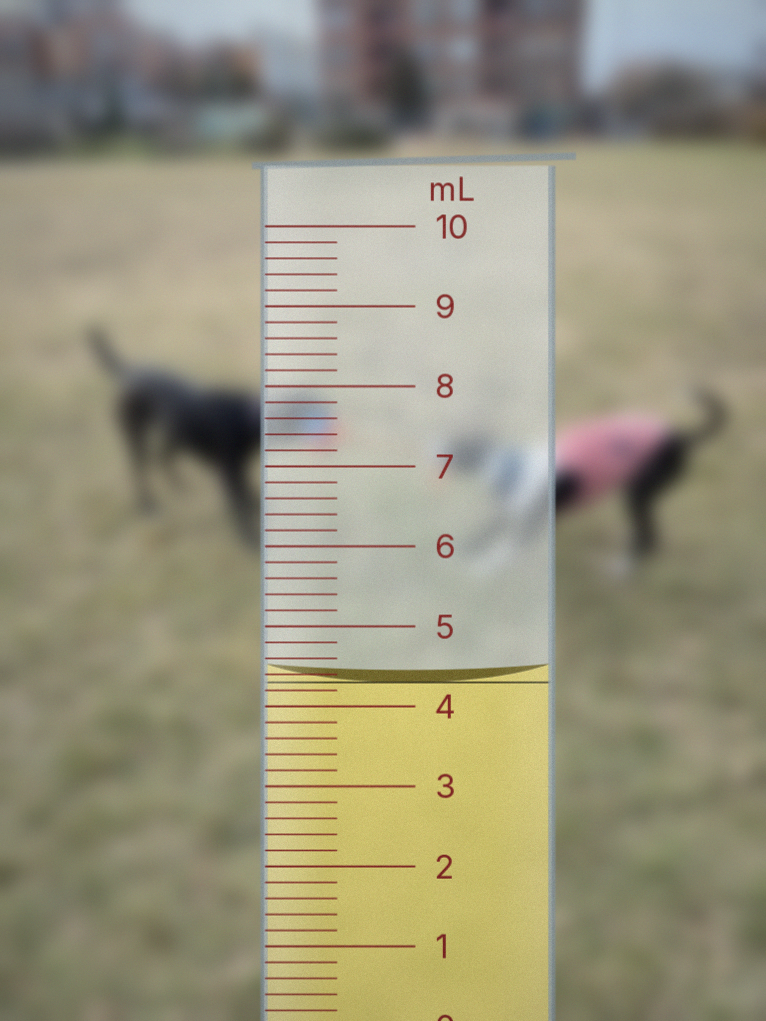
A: 4.3 (mL)
